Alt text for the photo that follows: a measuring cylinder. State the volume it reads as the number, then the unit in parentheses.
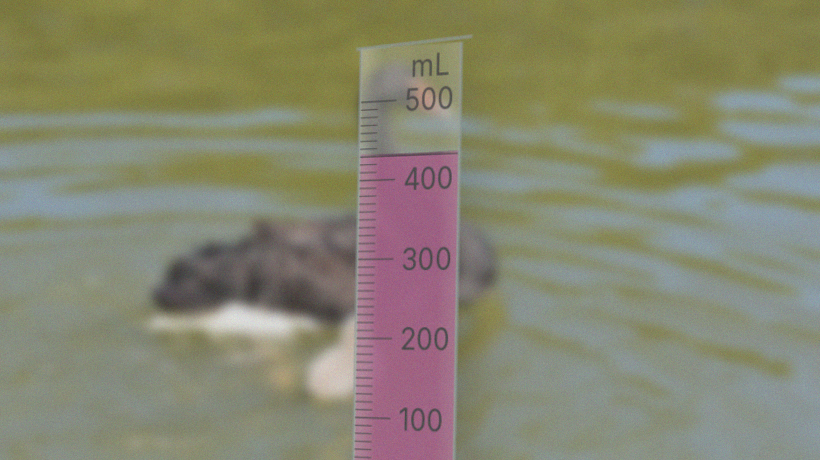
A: 430 (mL)
